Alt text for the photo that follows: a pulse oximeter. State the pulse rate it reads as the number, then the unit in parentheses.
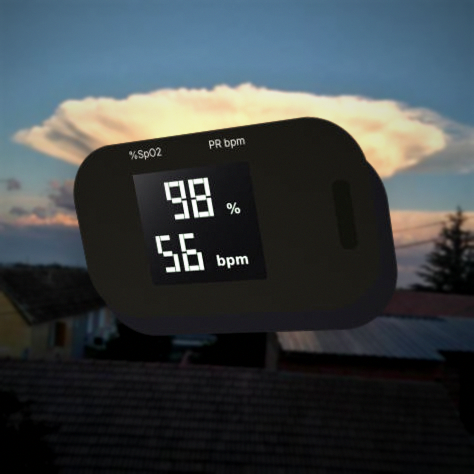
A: 56 (bpm)
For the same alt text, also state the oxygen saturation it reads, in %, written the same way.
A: 98 (%)
